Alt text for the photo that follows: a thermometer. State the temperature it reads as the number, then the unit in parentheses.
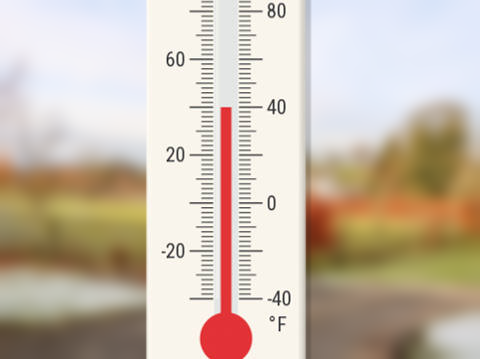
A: 40 (°F)
